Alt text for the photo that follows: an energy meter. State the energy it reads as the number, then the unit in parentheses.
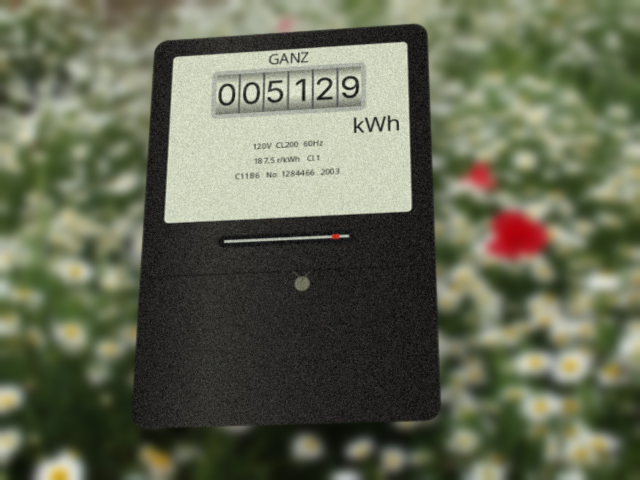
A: 5129 (kWh)
